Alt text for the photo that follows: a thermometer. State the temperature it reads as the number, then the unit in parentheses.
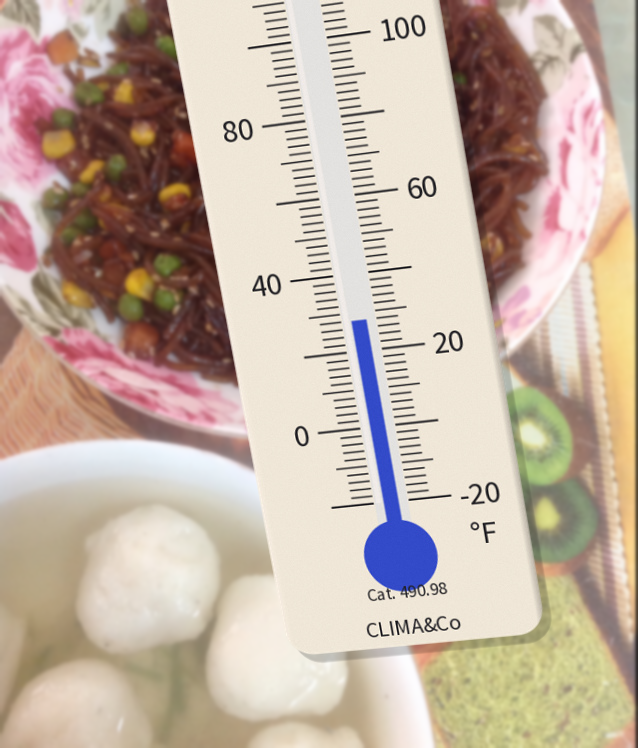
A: 28 (°F)
